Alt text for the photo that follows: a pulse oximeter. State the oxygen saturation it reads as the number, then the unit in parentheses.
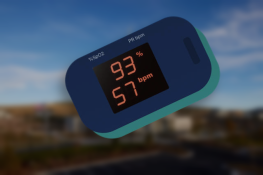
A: 93 (%)
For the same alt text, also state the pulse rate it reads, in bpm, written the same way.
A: 57 (bpm)
